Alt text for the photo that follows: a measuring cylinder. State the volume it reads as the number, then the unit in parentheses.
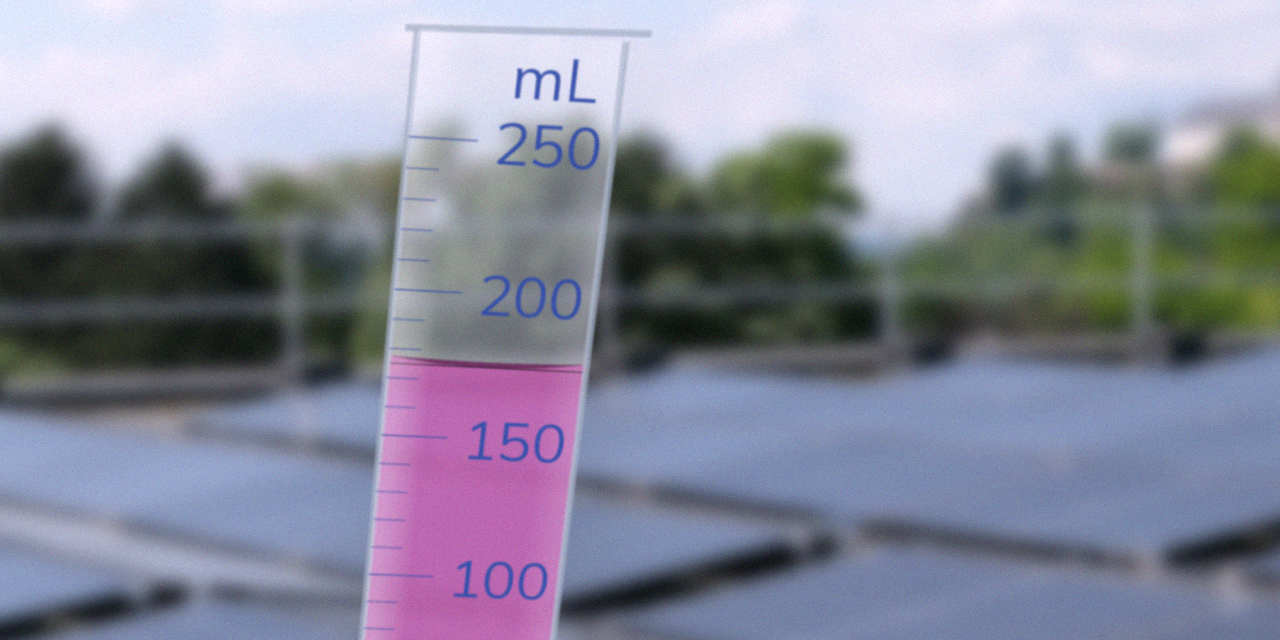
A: 175 (mL)
